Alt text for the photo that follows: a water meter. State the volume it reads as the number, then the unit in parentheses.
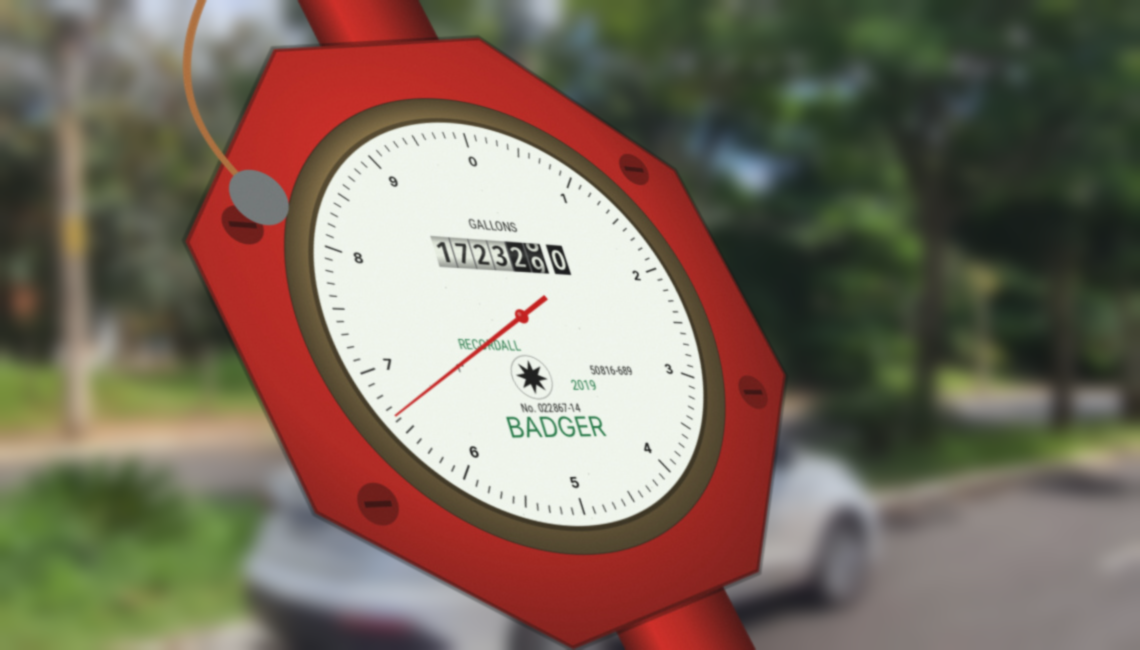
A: 1723286.6 (gal)
